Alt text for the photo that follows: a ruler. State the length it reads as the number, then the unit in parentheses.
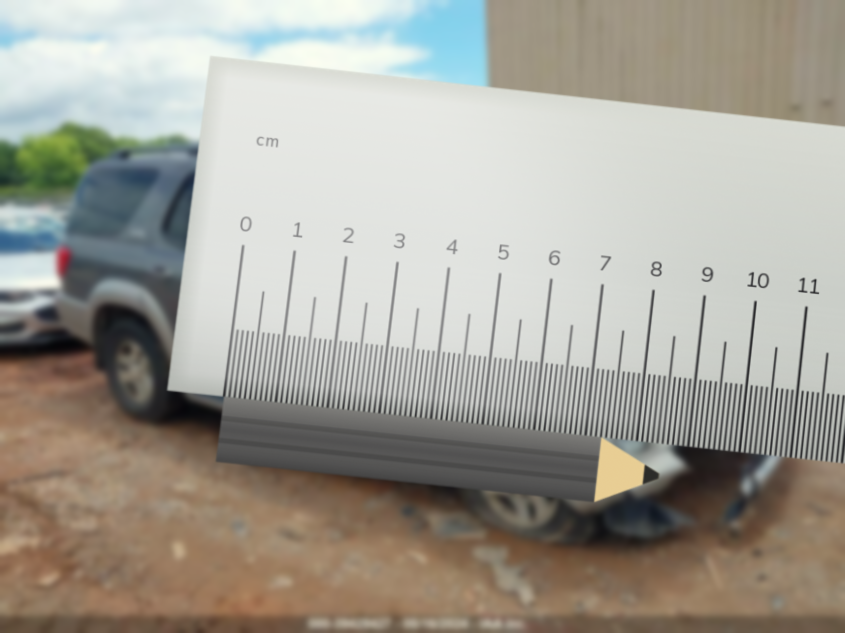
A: 8.5 (cm)
